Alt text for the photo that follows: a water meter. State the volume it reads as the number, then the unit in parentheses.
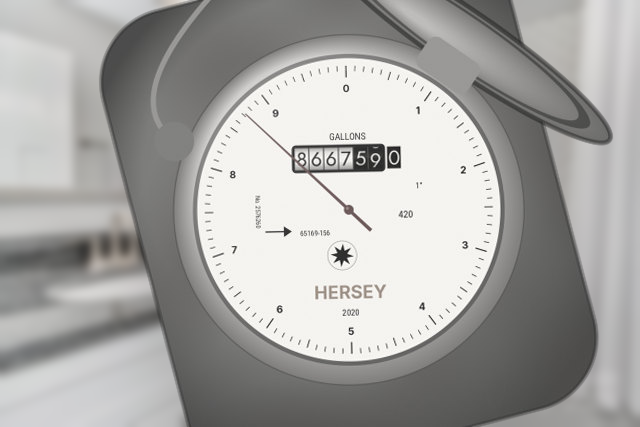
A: 8667588.7 (gal)
